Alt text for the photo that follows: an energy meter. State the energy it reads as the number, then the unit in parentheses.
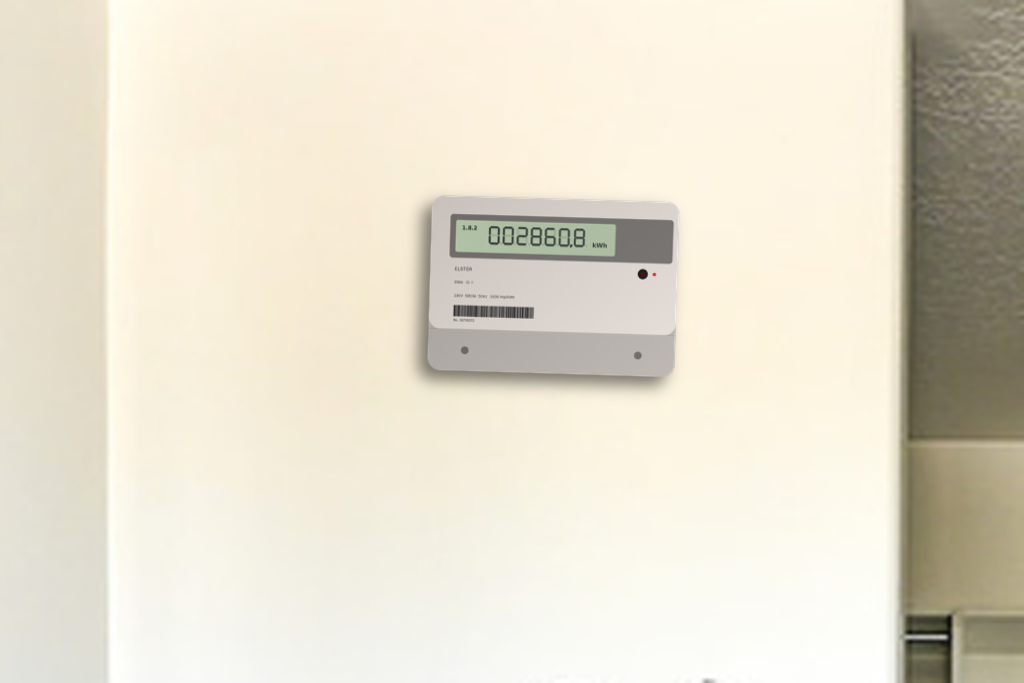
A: 2860.8 (kWh)
